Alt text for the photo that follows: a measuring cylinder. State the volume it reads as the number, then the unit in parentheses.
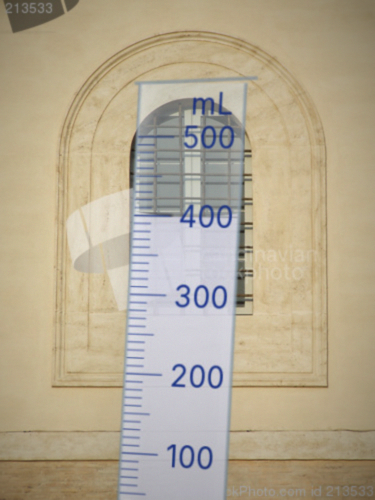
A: 400 (mL)
